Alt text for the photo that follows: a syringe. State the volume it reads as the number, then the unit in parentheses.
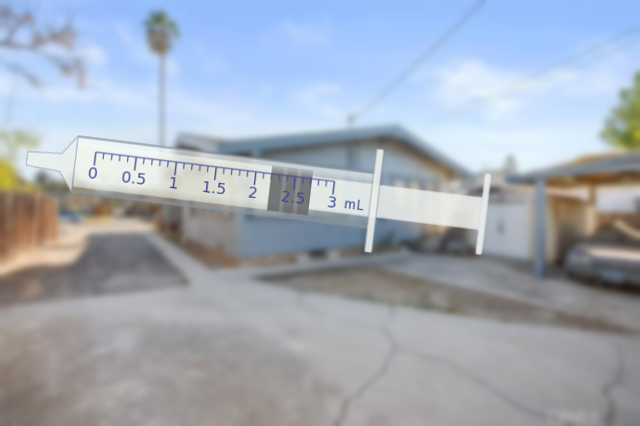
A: 2.2 (mL)
